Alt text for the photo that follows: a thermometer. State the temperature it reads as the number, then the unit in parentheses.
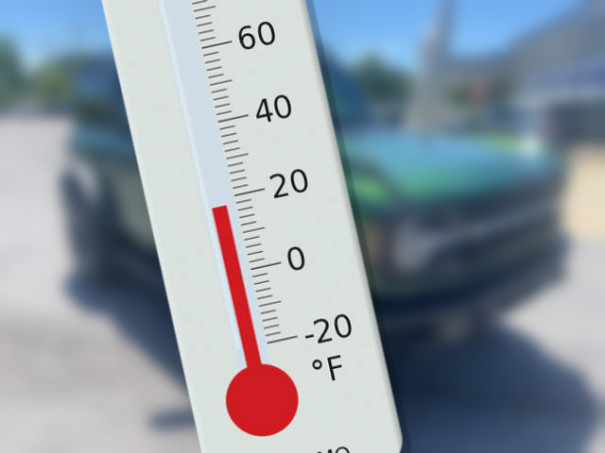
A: 18 (°F)
